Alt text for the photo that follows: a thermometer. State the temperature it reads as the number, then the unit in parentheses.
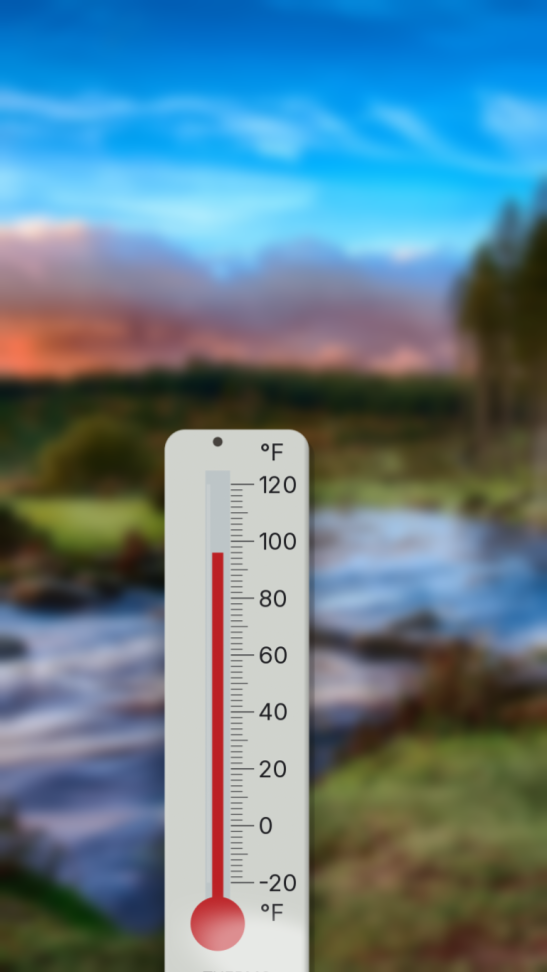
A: 96 (°F)
